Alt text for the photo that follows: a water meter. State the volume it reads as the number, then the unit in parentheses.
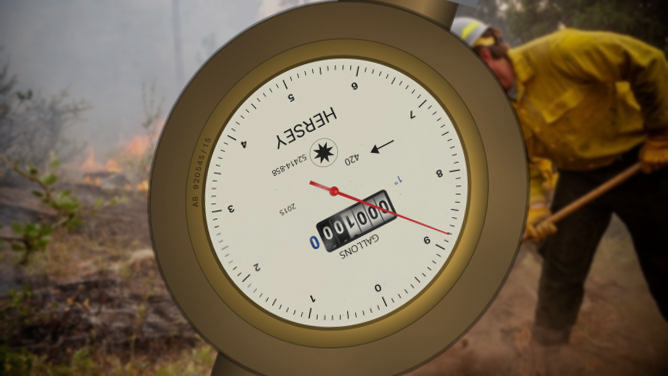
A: 998.8 (gal)
